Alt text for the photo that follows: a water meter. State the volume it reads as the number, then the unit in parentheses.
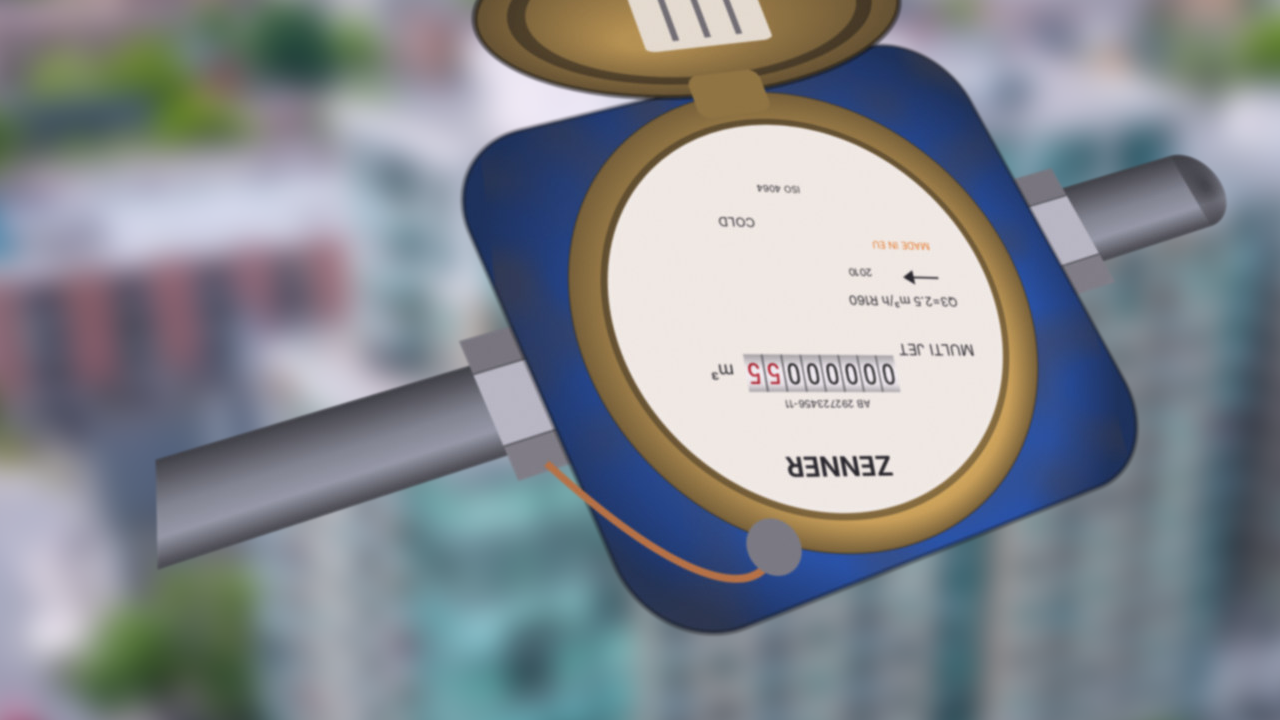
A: 0.55 (m³)
